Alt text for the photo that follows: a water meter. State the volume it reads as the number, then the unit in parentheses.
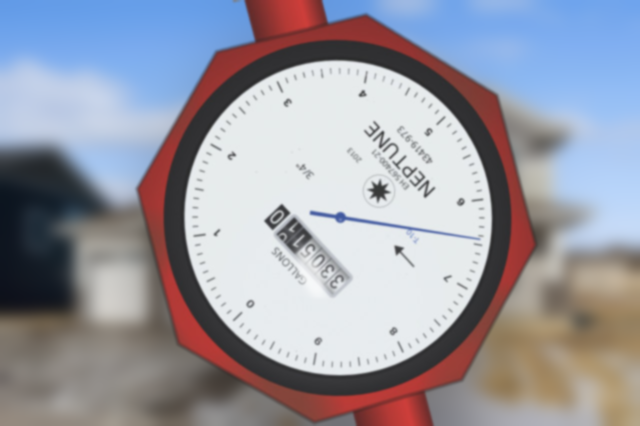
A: 3305106.4 (gal)
